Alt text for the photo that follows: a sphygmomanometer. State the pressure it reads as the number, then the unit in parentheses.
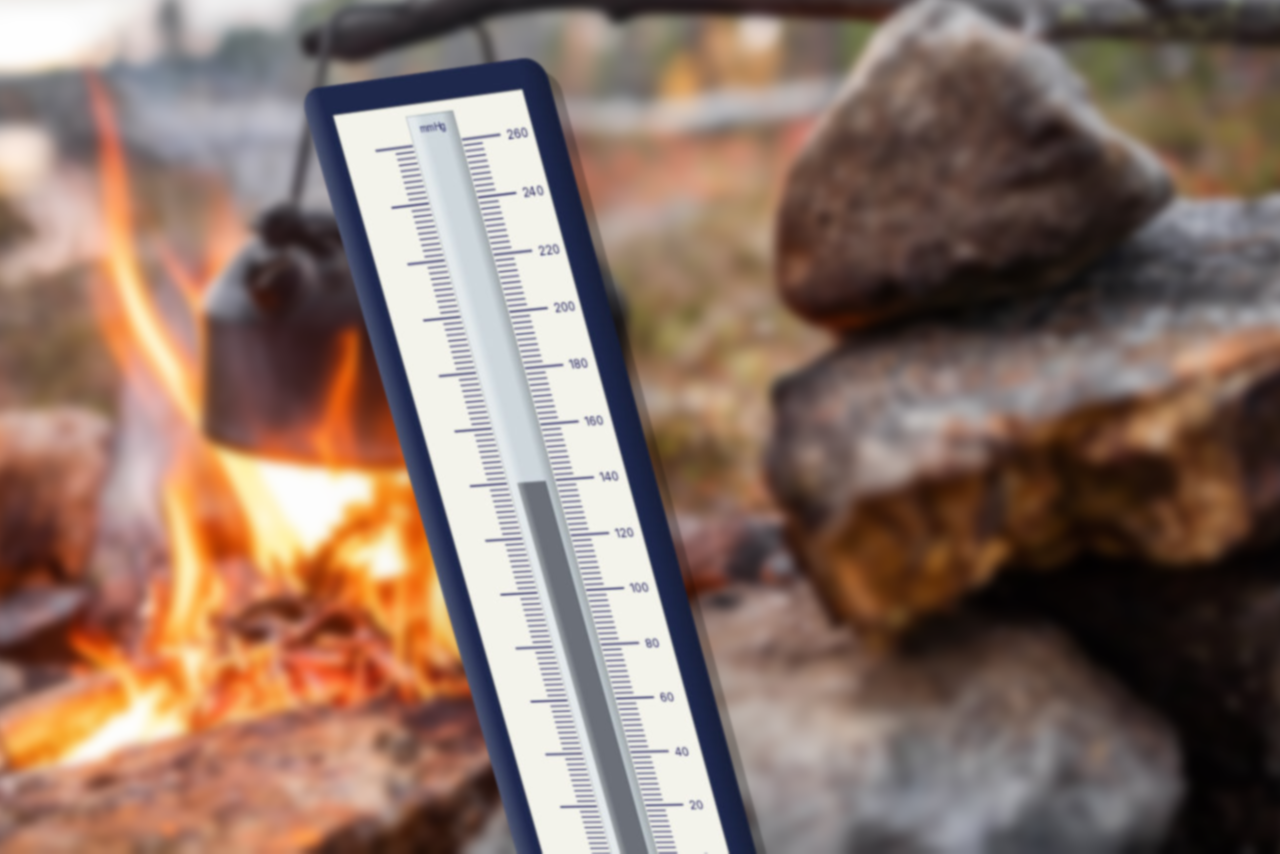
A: 140 (mmHg)
